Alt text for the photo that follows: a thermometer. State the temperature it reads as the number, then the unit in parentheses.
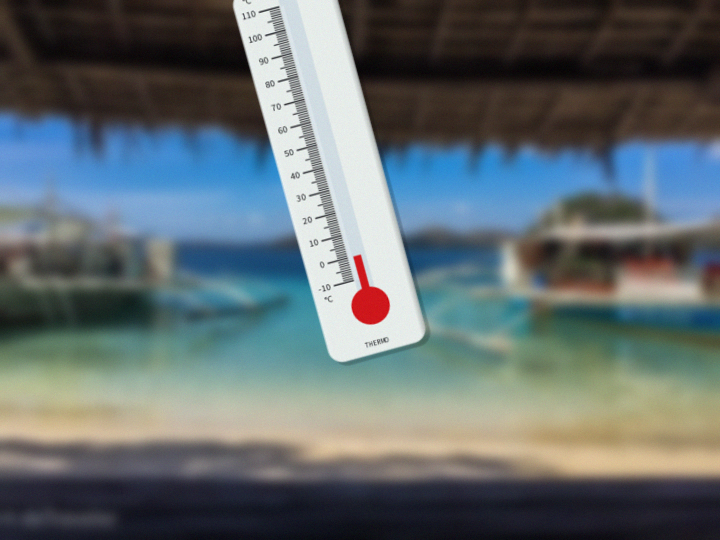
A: 0 (°C)
